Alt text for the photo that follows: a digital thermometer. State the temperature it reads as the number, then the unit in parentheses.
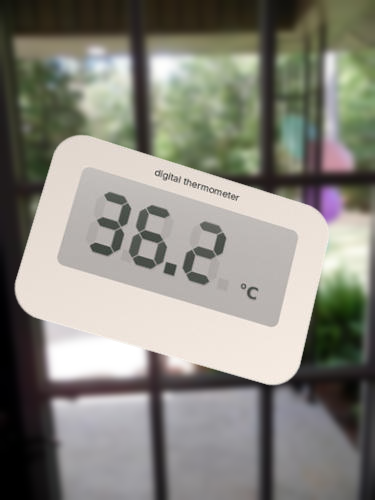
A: 36.2 (°C)
